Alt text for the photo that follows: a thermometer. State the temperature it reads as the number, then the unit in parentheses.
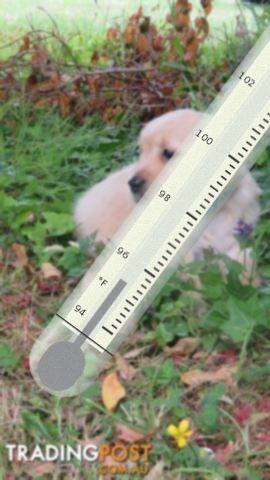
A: 95.4 (°F)
